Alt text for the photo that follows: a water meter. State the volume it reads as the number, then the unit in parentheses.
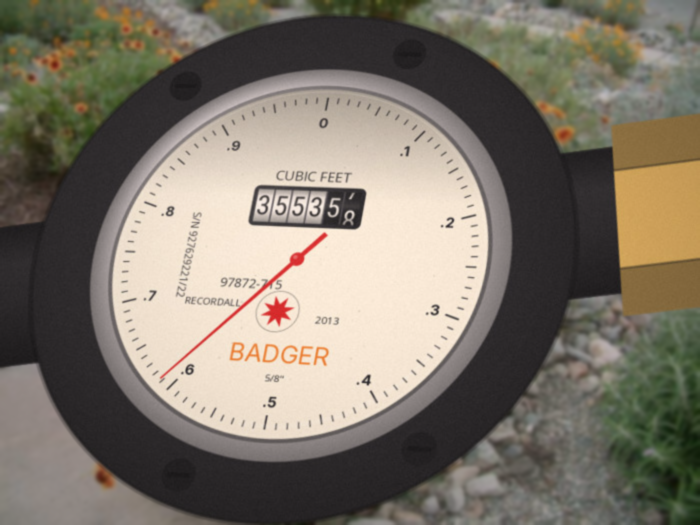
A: 355357.61 (ft³)
